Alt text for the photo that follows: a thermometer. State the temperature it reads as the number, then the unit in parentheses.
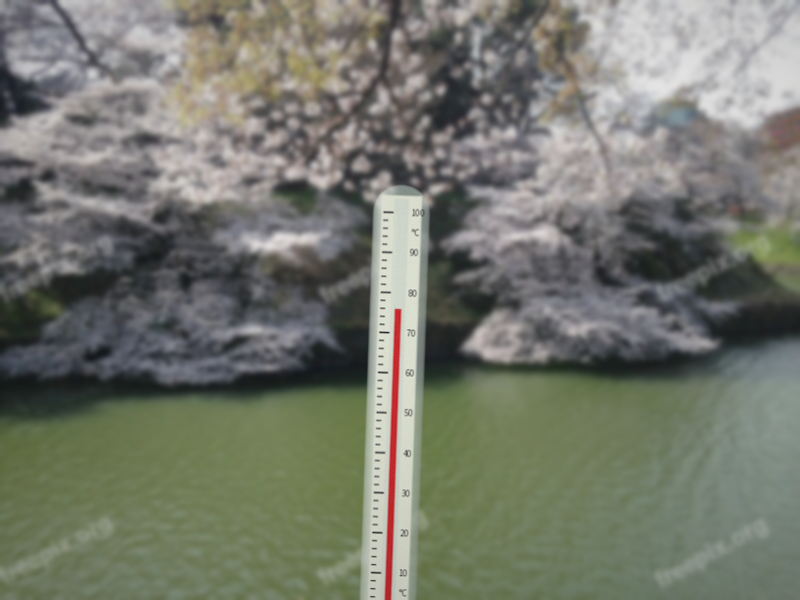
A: 76 (°C)
